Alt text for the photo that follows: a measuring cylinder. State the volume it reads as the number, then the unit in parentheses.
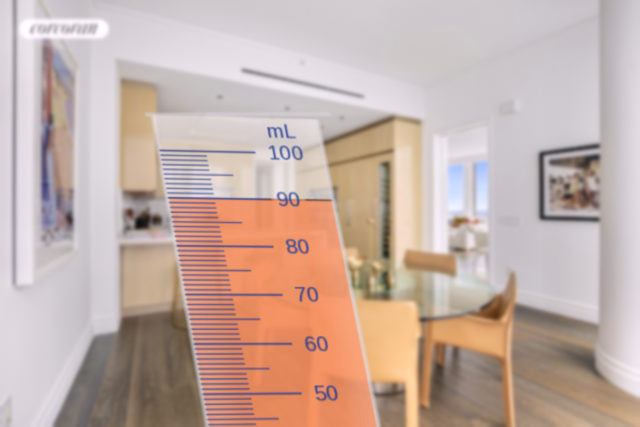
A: 90 (mL)
